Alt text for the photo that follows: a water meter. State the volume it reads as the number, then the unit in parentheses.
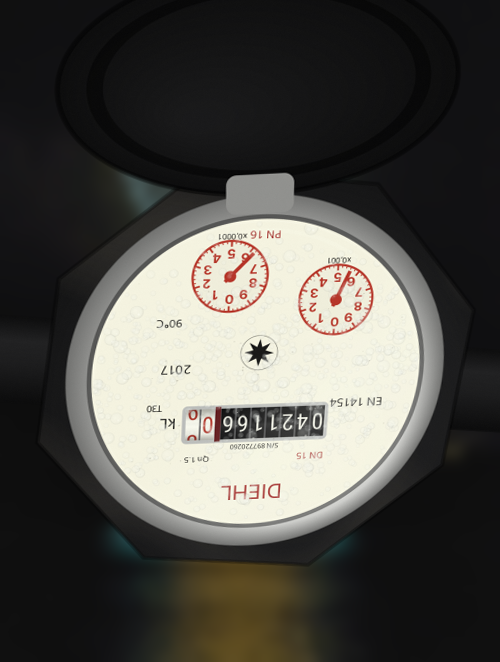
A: 421166.0856 (kL)
